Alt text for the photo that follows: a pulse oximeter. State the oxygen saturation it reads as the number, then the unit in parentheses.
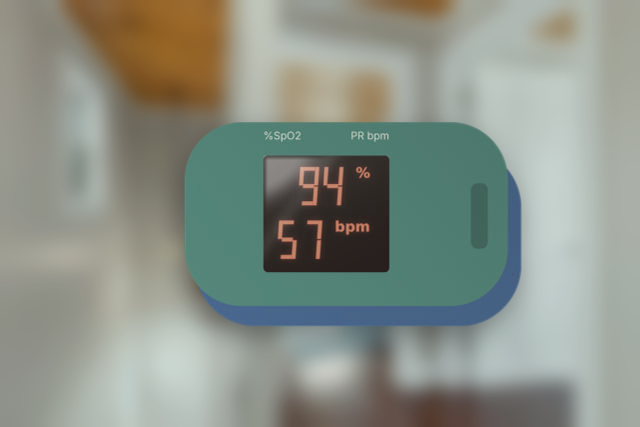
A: 94 (%)
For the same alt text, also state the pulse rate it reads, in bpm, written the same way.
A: 57 (bpm)
